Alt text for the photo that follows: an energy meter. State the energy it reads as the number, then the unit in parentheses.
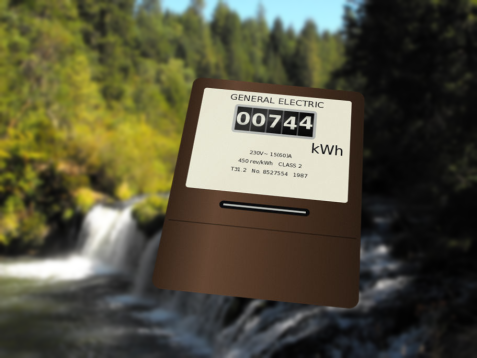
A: 744 (kWh)
